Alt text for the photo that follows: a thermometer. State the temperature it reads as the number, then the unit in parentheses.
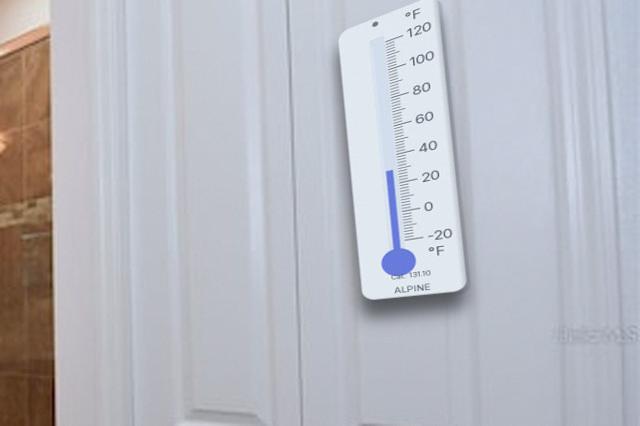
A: 30 (°F)
